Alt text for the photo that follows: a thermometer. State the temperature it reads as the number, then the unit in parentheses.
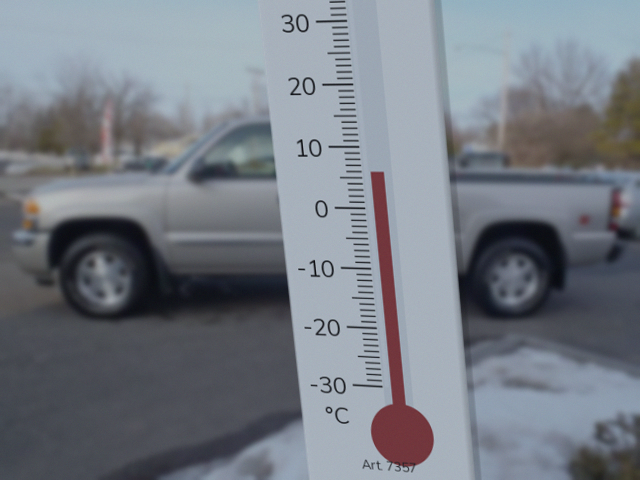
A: 6 (°C)
